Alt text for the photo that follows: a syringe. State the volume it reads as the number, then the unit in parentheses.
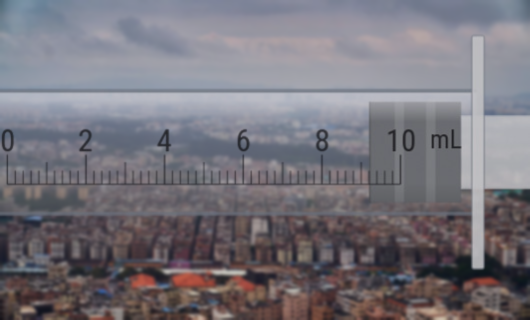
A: 9.2 (mL)
